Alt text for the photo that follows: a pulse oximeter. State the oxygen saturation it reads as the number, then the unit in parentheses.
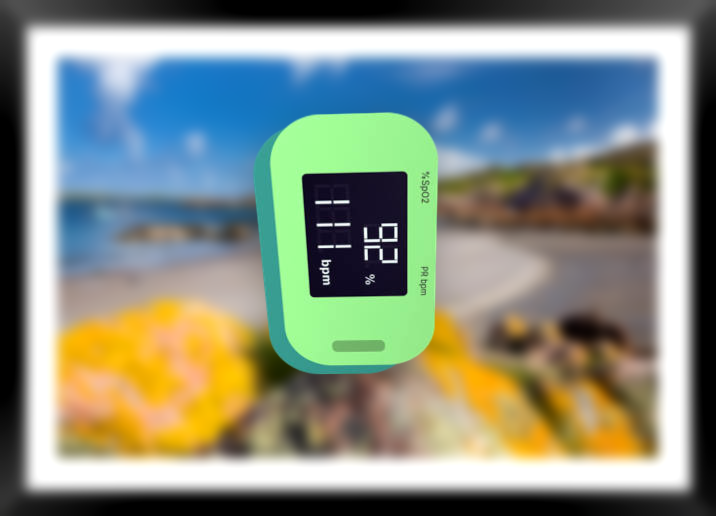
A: 92 (%)
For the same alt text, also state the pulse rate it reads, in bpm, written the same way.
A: 111 (bpm)
